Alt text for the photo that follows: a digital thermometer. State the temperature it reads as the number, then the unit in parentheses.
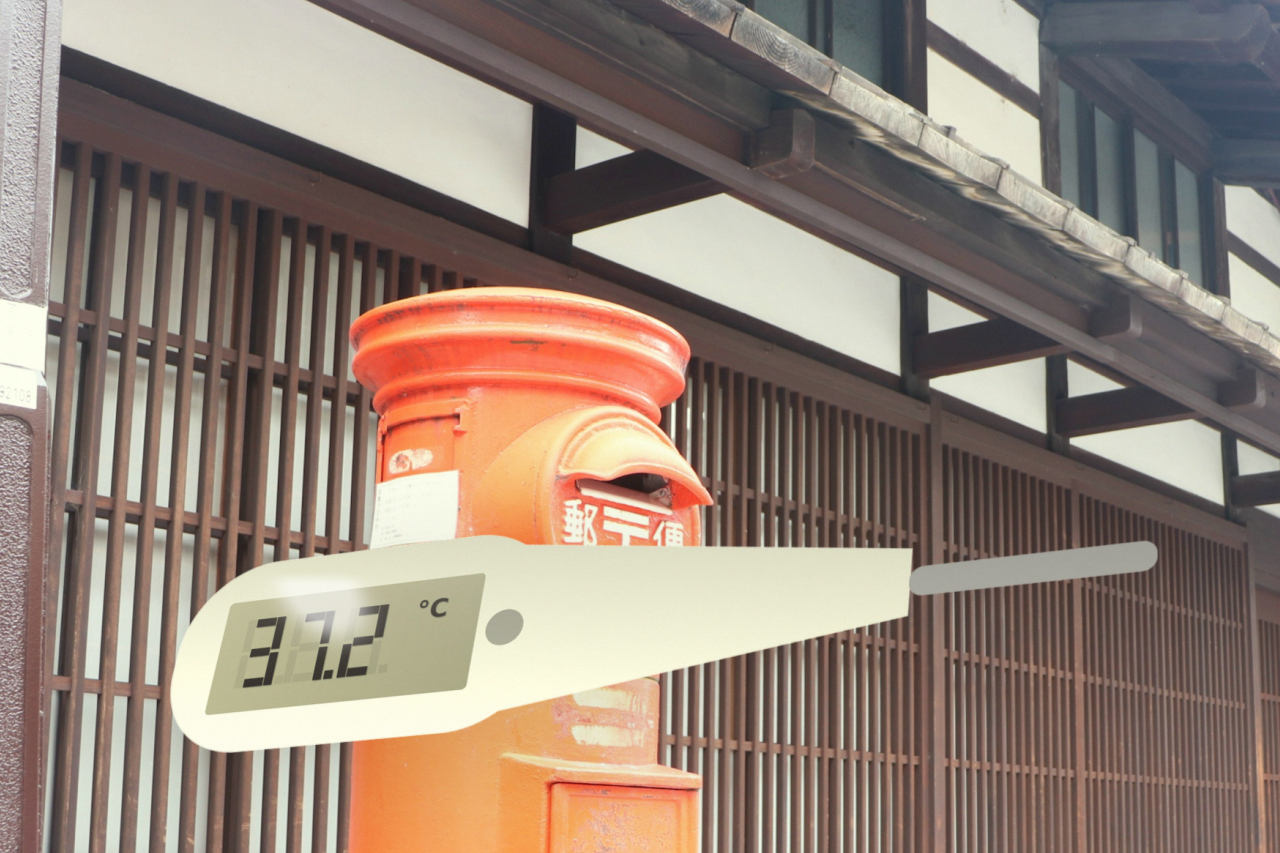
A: 37.2 (°C)
